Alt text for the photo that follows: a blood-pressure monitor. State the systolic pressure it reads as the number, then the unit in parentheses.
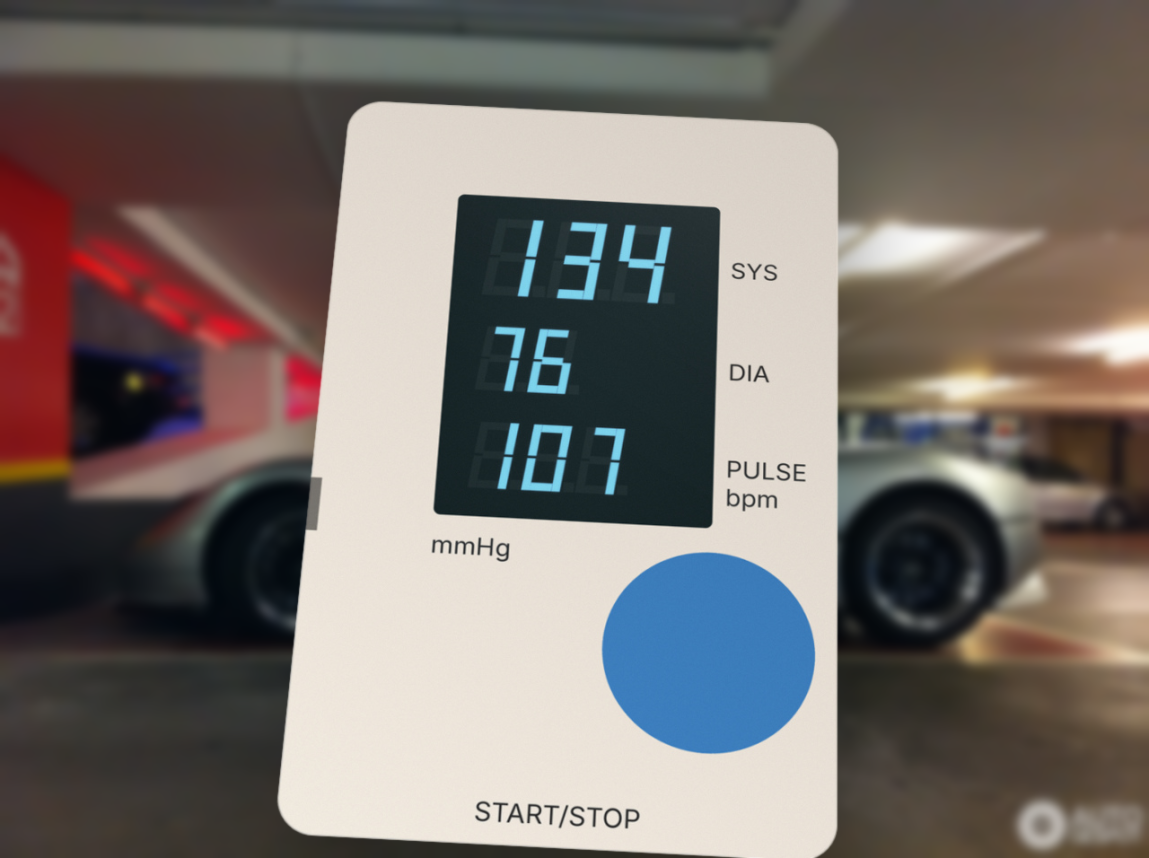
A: 134 (mmHg)
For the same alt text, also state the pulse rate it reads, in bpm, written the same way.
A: 107 (bpm)
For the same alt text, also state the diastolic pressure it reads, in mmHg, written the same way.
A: 76 (mmHg)
